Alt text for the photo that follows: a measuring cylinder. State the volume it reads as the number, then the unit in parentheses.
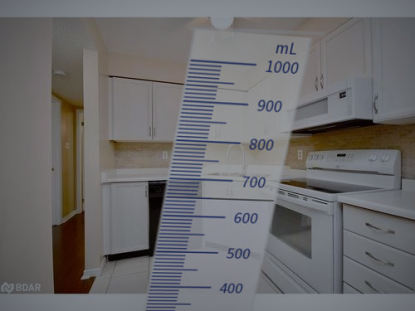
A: 650 (mL)
